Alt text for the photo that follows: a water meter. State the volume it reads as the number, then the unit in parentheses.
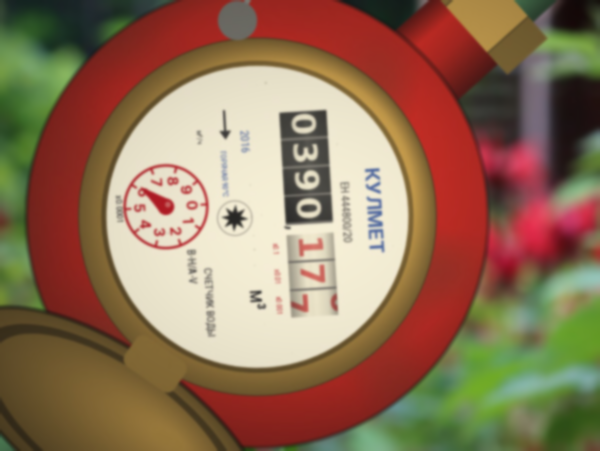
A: 390.1766 (m³)
